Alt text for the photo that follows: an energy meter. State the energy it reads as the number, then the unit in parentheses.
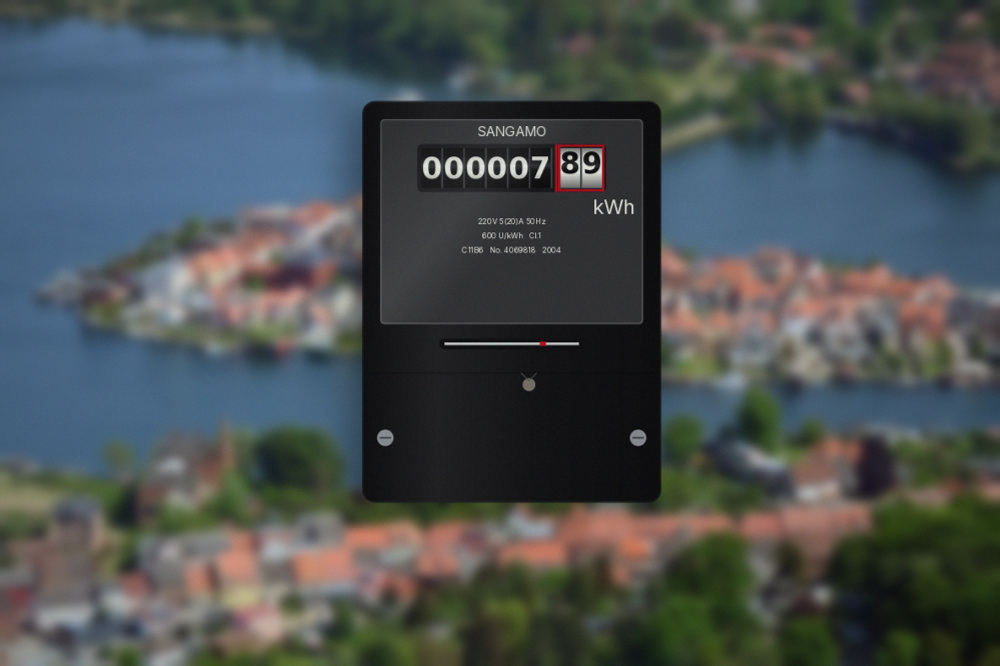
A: 7.89 (kWh)
